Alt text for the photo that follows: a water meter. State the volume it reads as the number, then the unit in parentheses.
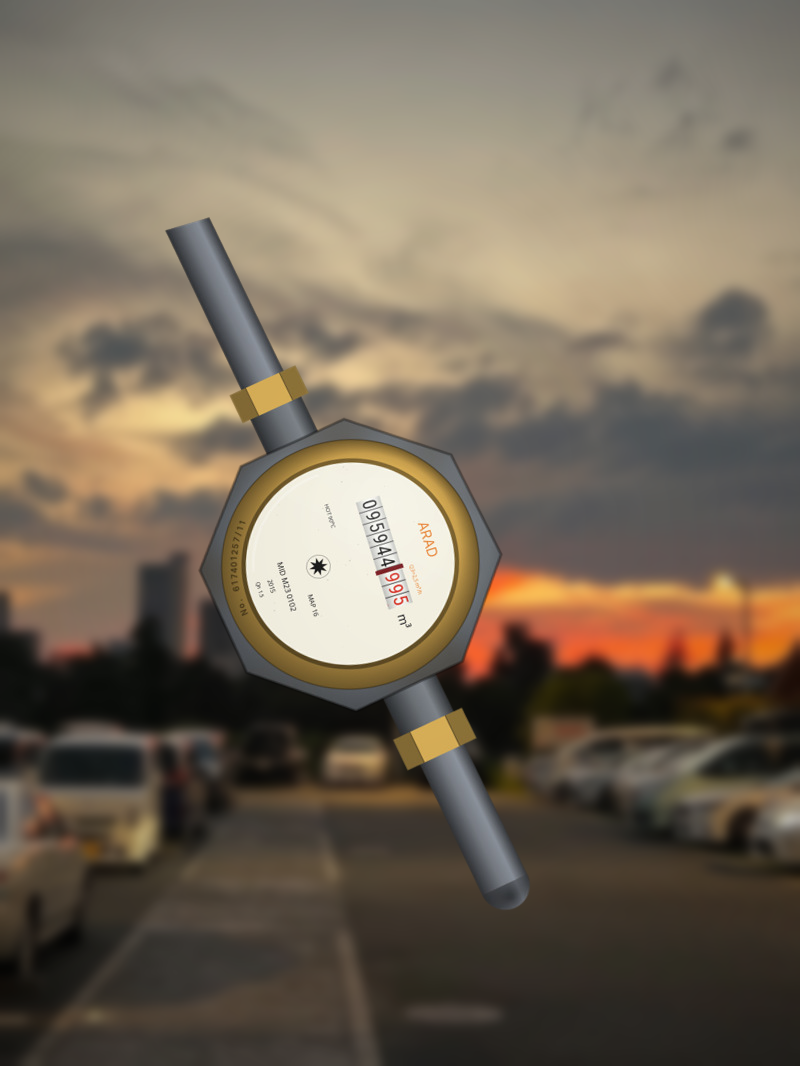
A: 95944.995 (m³)
